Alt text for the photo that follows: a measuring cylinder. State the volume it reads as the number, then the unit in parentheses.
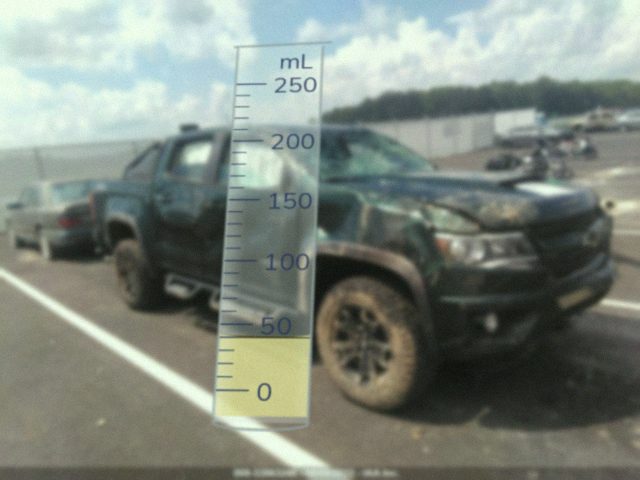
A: 40 (mL)
